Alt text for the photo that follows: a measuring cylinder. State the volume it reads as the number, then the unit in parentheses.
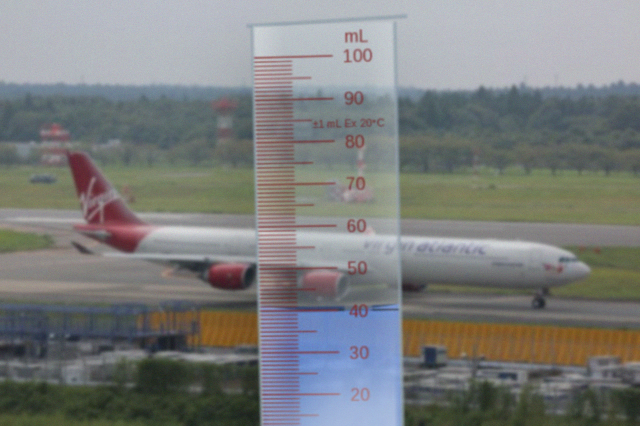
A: 40 (mL)
